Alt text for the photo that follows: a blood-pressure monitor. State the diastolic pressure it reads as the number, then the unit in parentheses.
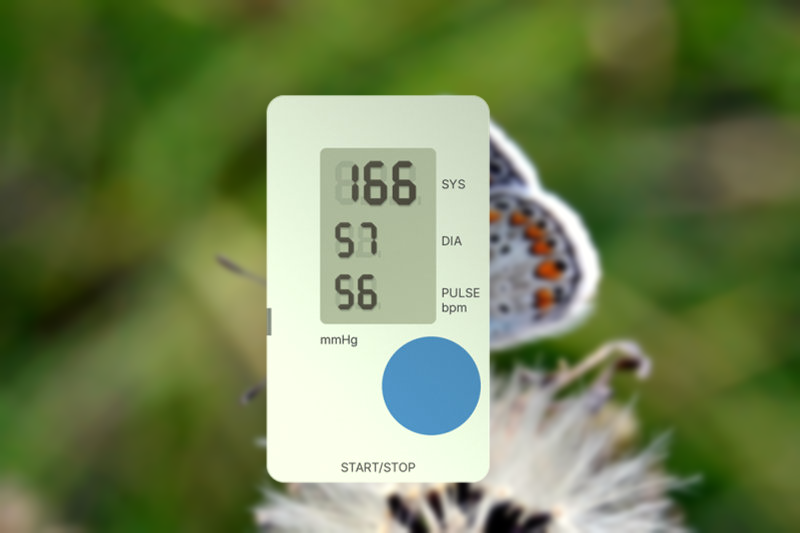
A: 57 (mmHg)
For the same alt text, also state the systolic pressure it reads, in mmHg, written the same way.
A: 166 (mmHg)
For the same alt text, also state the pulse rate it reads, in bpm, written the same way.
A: 56 (bpm)
